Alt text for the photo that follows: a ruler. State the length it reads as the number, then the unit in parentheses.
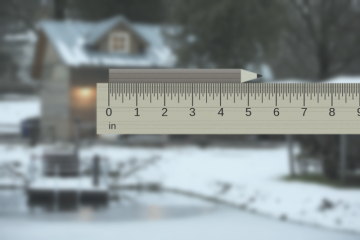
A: 5.5 (in)
